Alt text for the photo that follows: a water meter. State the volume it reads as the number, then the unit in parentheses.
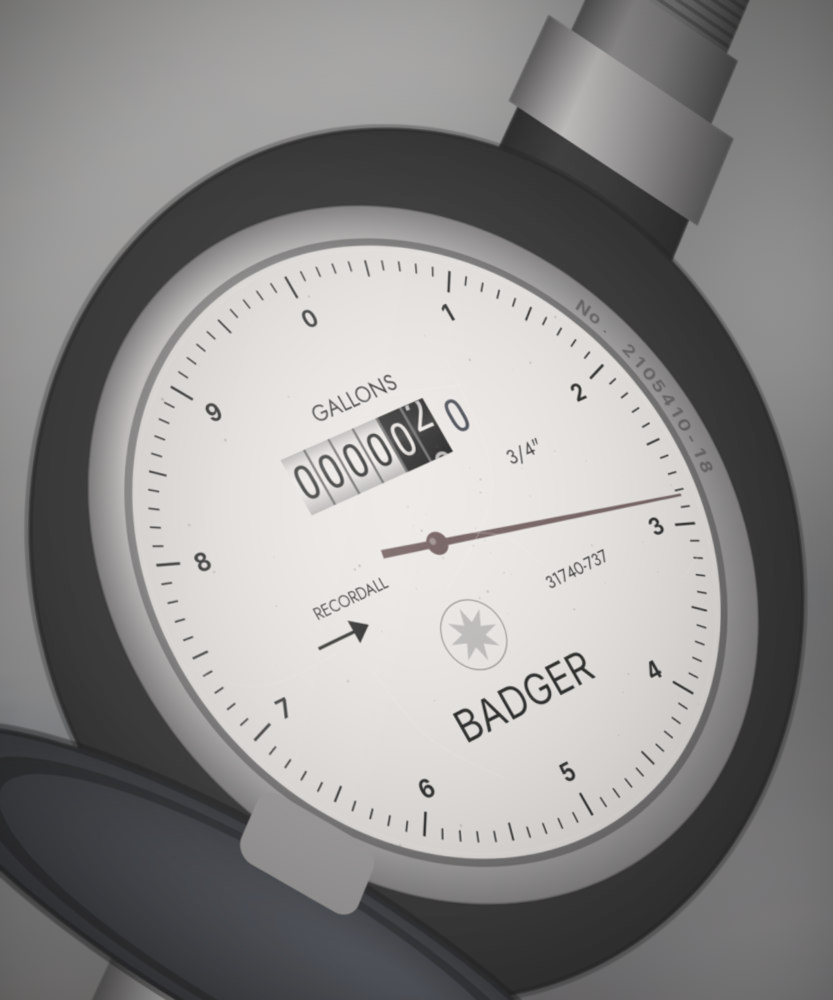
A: 22.8 (gal)
